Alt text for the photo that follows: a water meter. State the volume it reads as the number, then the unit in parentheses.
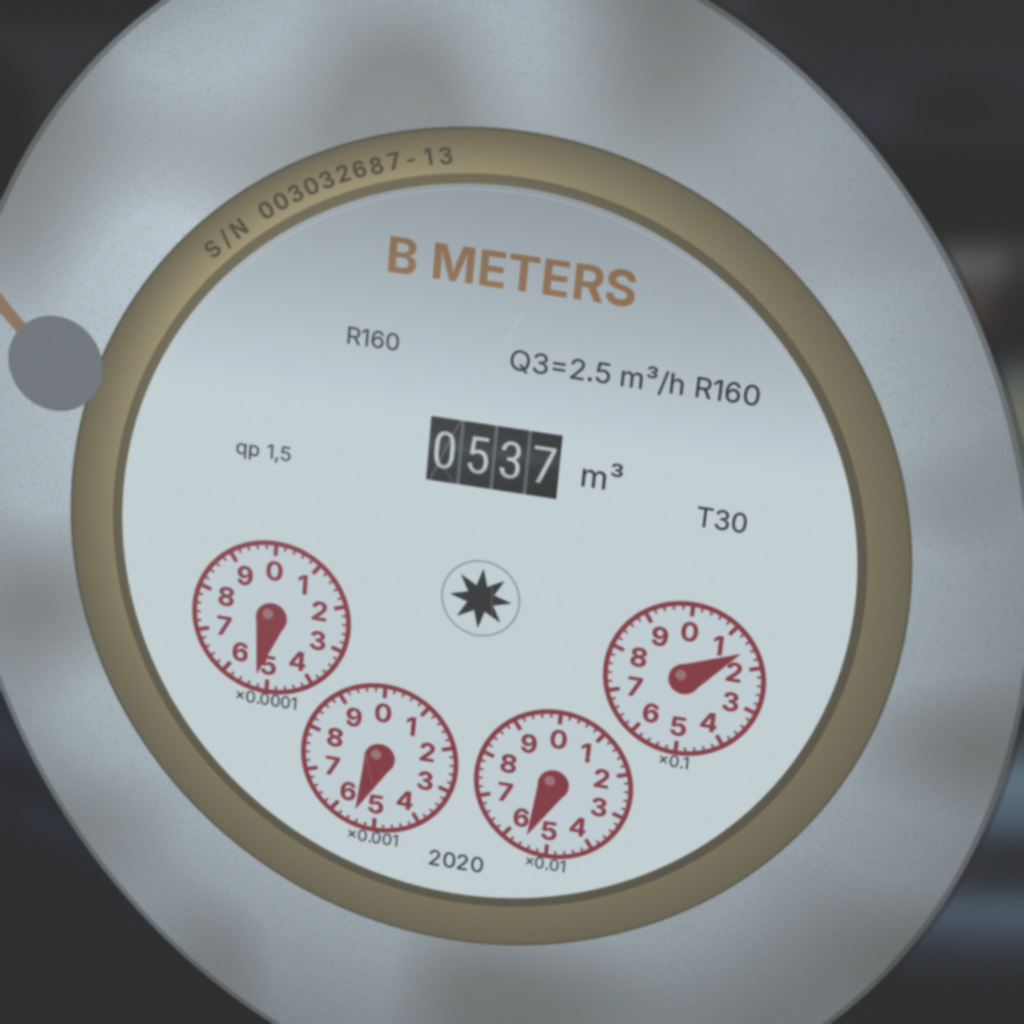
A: 537.1555 (m³)
